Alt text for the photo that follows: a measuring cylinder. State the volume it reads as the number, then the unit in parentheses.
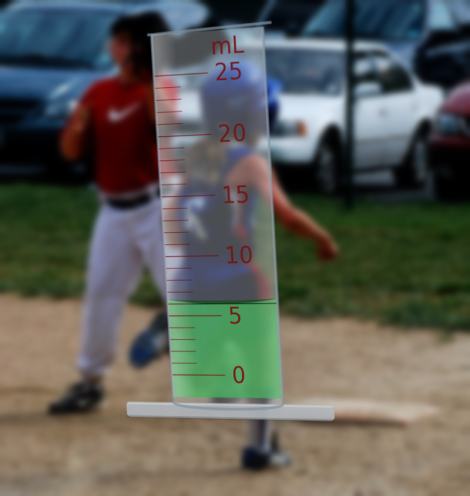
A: 6 (mL)
